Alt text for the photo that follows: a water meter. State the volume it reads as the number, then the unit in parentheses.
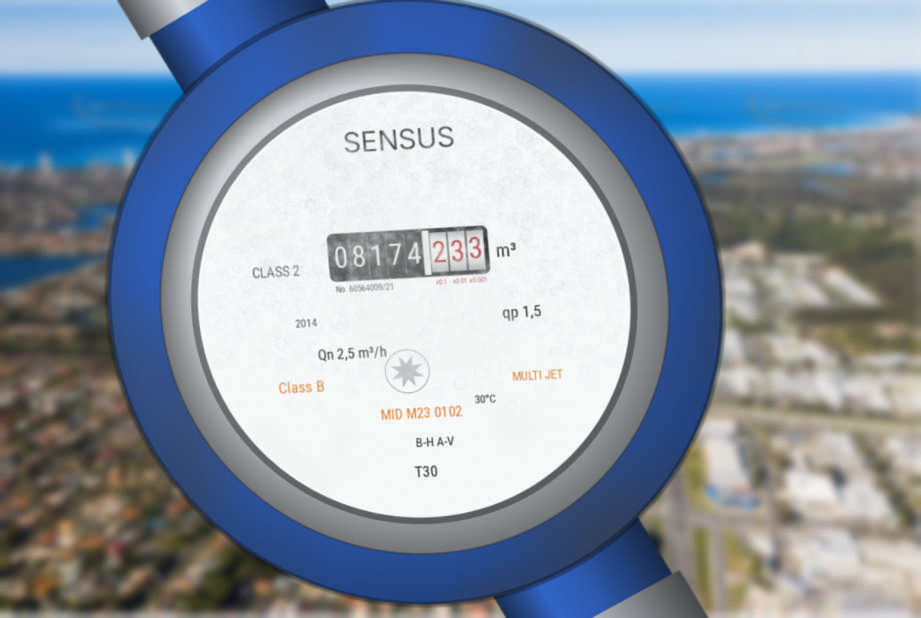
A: 8174.233 (m³)
